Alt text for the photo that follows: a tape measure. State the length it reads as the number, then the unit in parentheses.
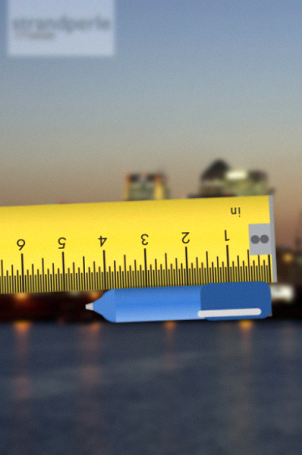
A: 4.5 (in)
